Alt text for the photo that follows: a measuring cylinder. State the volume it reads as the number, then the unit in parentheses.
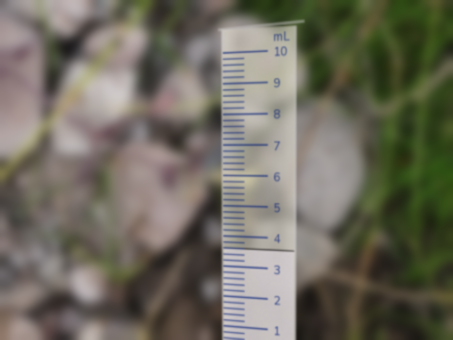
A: 3.6 (mL)
